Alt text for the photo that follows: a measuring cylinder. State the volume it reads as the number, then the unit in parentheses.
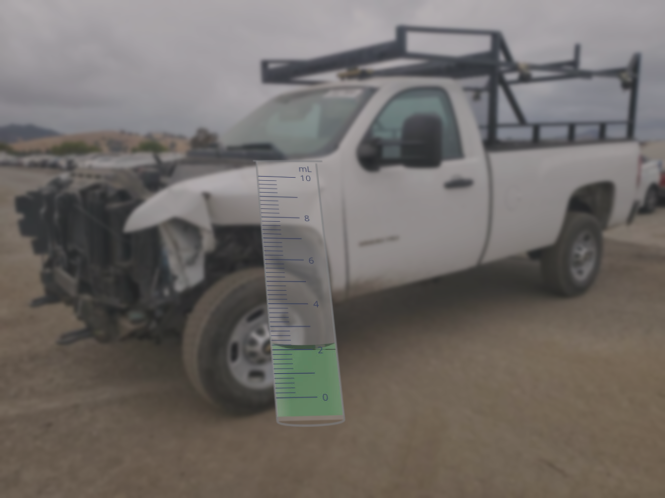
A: 2 (mL)
